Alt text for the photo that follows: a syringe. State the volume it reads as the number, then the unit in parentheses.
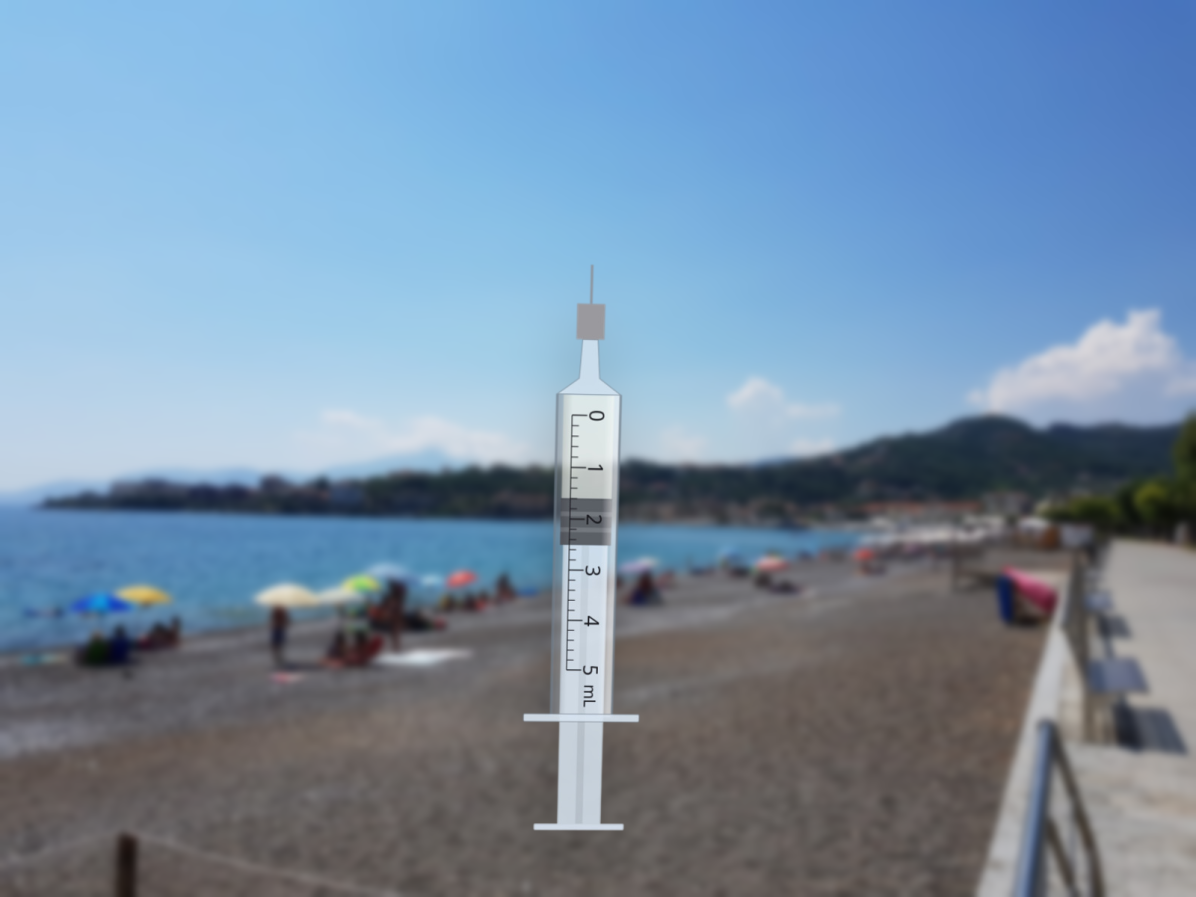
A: 1.6 (mL)
